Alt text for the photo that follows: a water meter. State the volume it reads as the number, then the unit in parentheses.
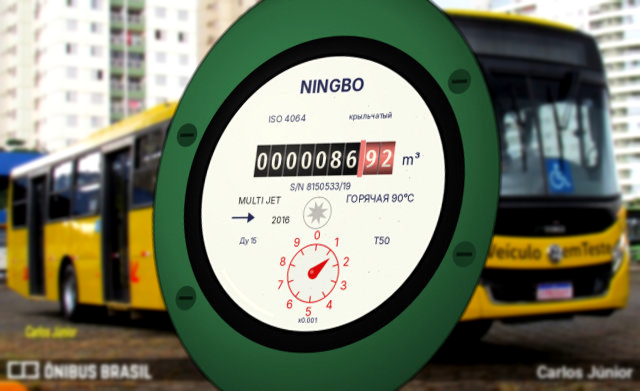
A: 86.921 (m³)
